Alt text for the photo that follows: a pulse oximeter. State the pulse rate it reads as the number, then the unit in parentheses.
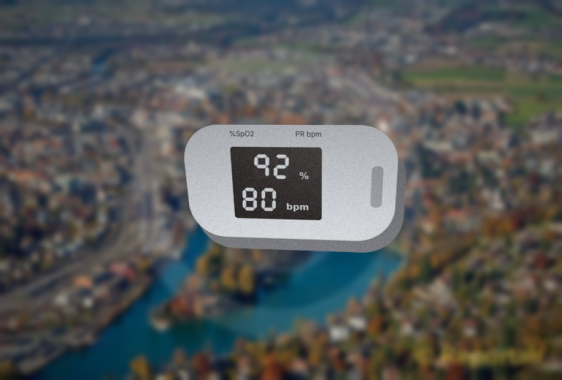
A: 80 (bpm)
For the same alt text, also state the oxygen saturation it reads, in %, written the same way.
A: 92 (%)
